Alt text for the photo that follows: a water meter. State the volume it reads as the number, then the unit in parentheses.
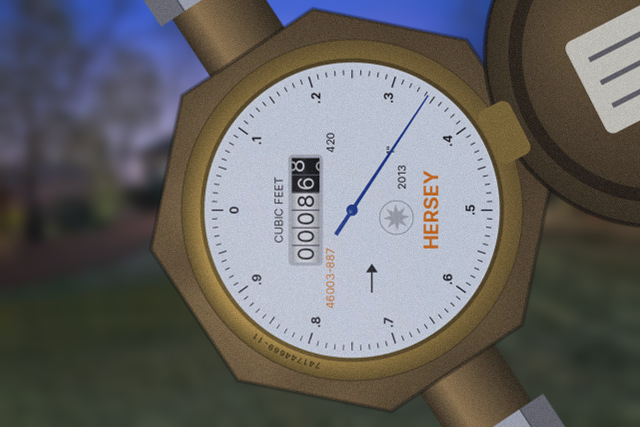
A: 868.34 (ft³)
